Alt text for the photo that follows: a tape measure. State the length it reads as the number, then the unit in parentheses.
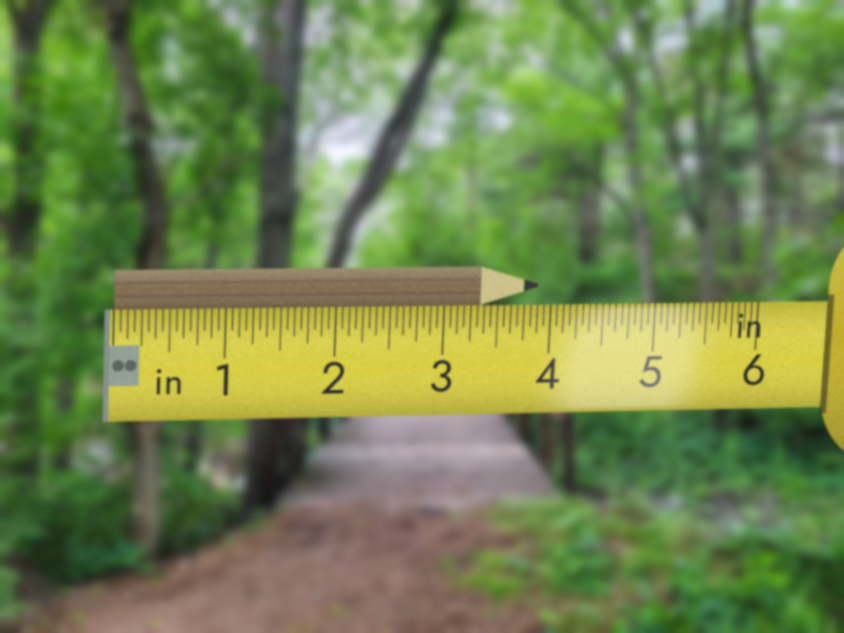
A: 3.875 (in)
